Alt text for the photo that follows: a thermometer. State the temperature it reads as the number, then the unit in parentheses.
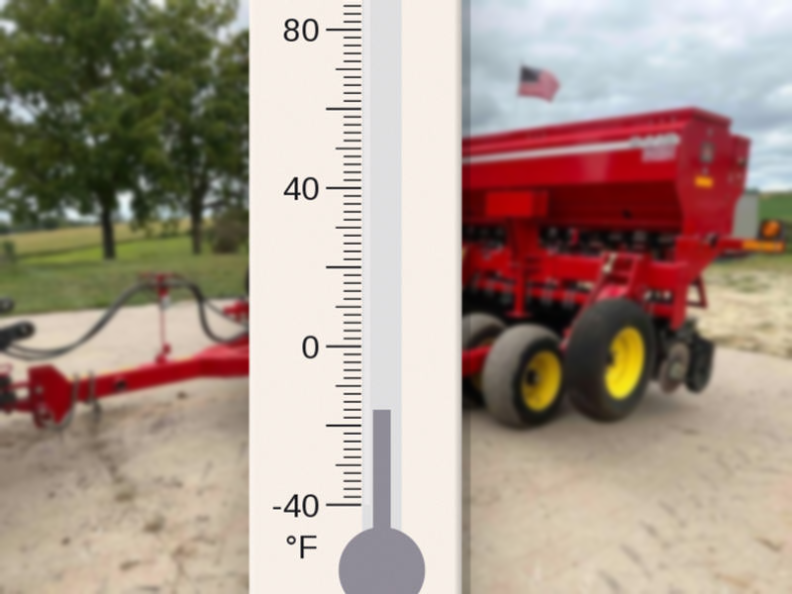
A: -16 (°F)
